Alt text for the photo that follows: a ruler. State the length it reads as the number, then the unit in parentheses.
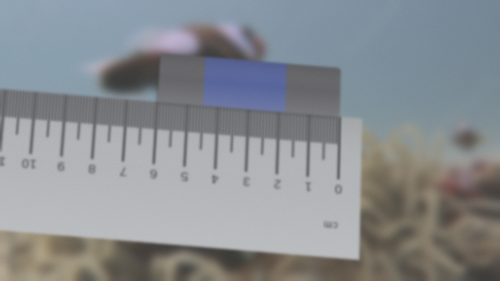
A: 6 (cm)
